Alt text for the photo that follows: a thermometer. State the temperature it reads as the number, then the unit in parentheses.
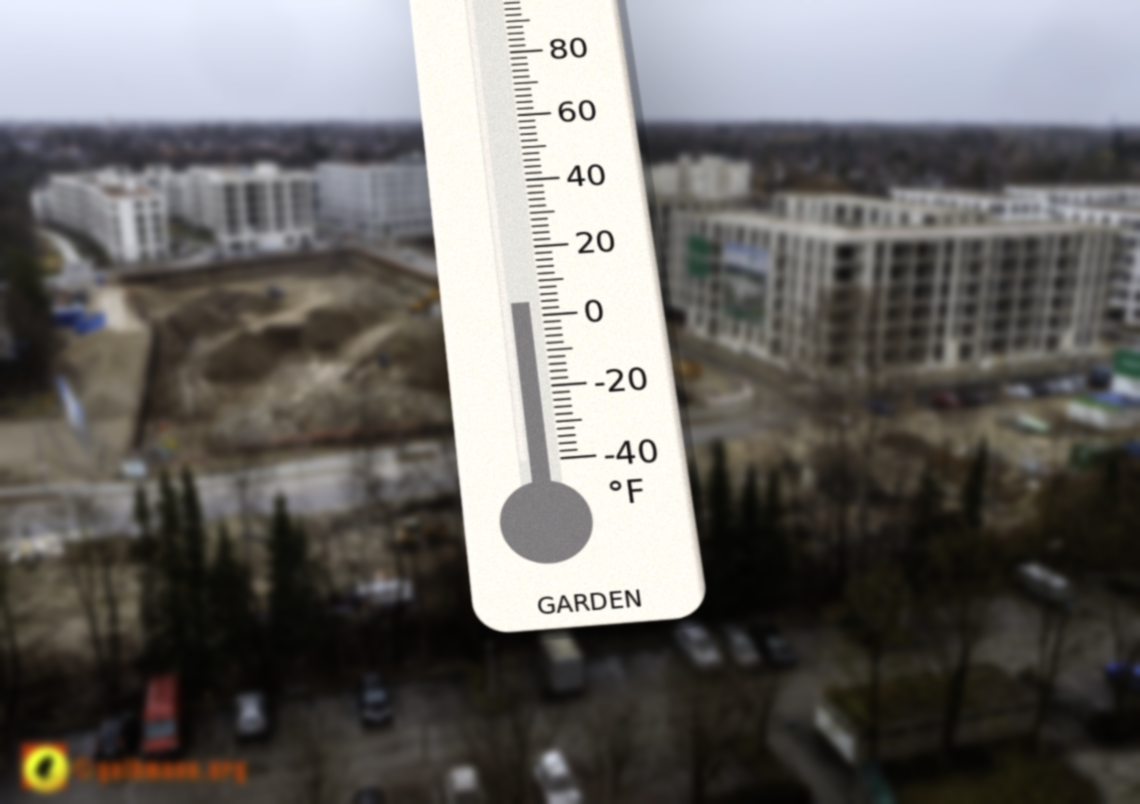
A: 4 (°F)
